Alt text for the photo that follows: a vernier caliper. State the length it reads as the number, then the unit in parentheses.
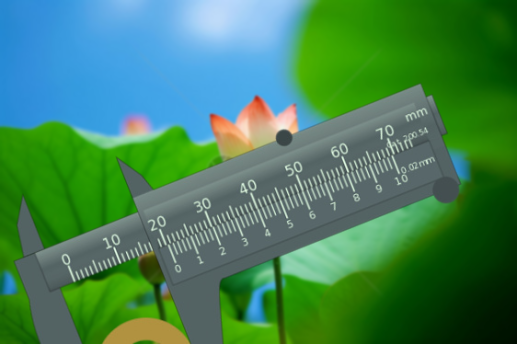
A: 20.5 (mm)
